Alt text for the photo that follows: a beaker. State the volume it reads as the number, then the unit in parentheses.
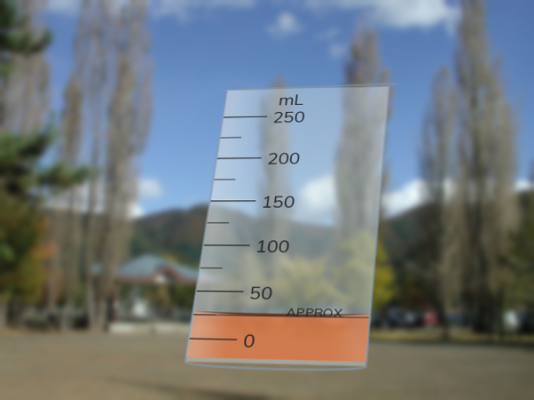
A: 25 (mL)
